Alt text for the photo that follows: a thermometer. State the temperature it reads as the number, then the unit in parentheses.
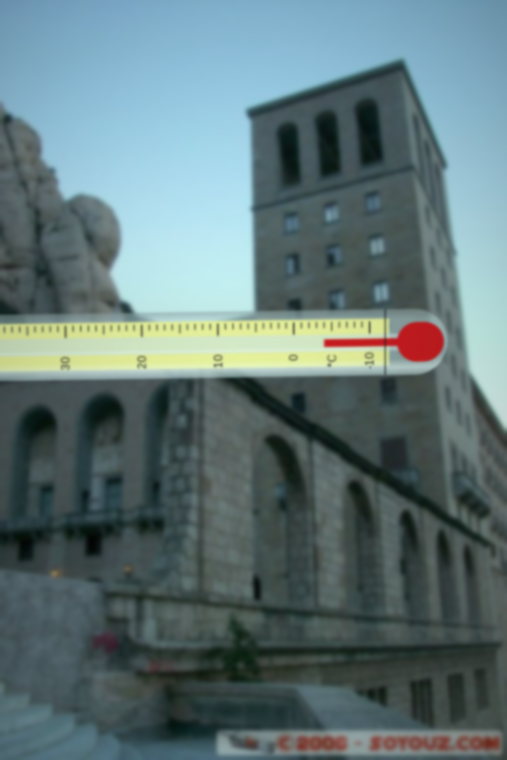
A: -4 (°C)
